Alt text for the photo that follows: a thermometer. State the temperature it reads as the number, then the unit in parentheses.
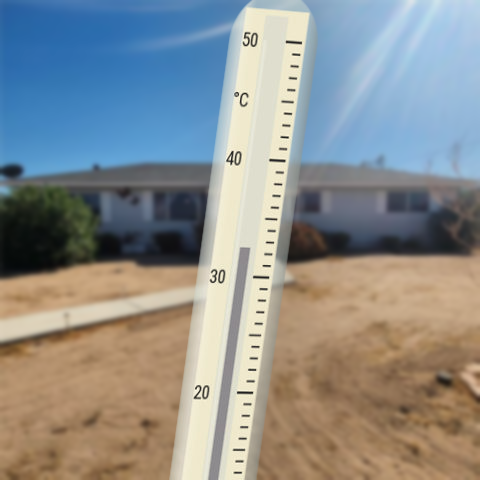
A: 32.5 (°C)
